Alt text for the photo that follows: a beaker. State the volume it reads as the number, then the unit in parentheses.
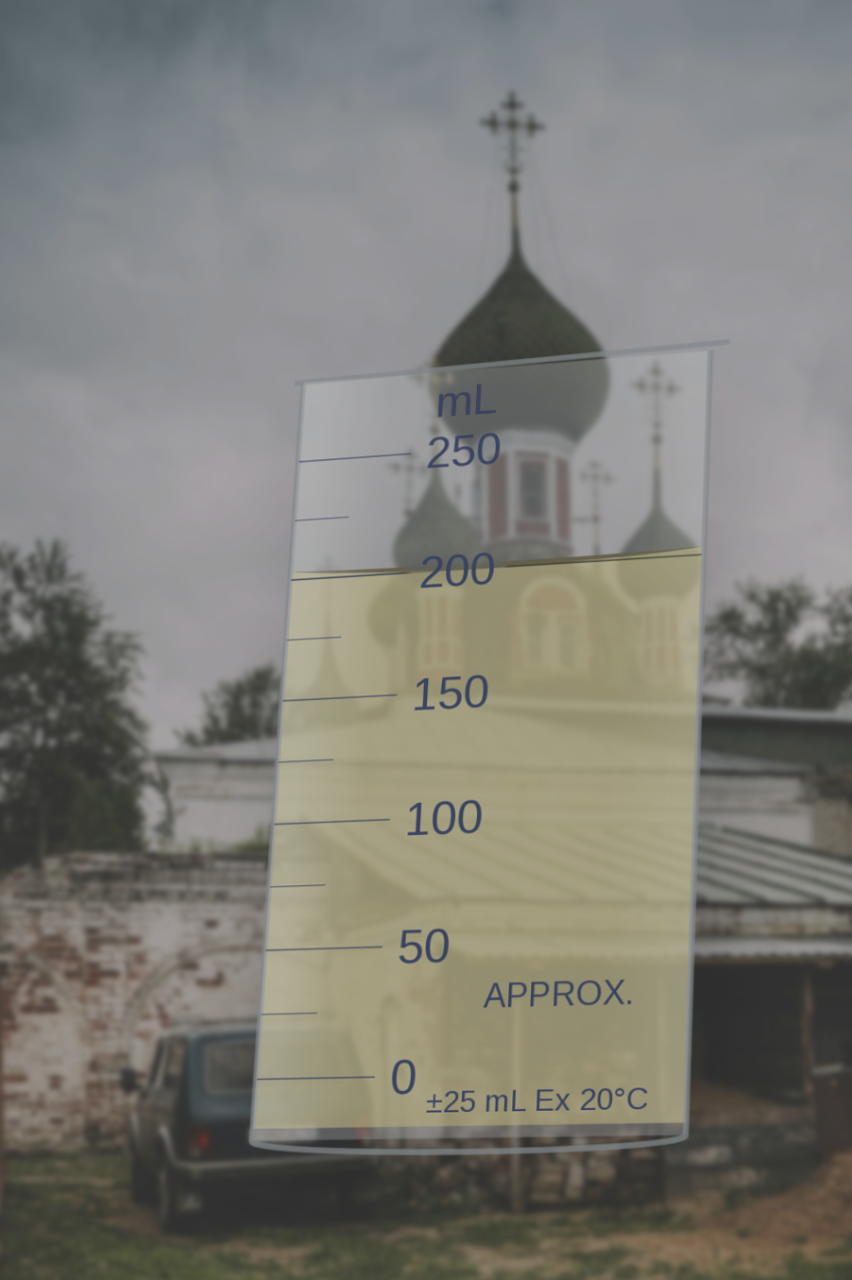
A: 200 (mL)
